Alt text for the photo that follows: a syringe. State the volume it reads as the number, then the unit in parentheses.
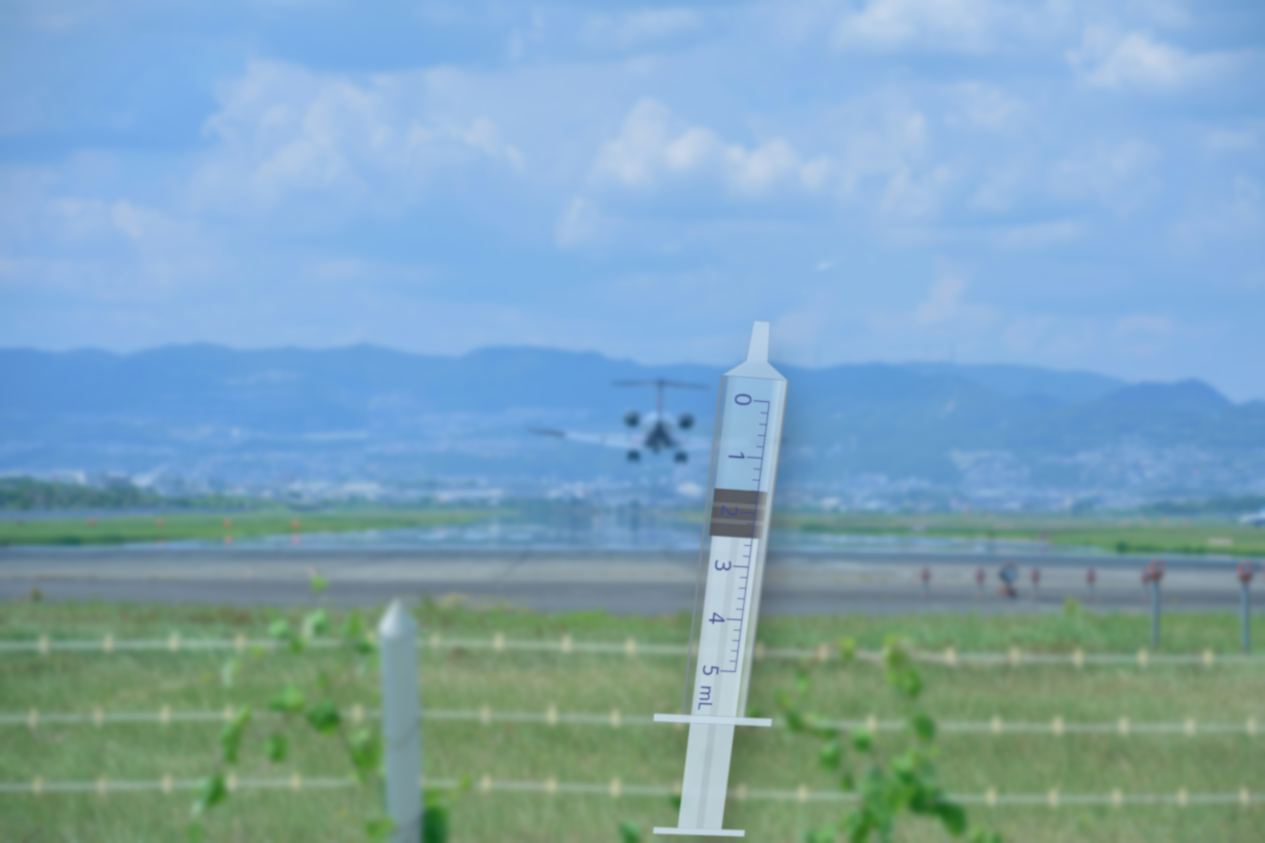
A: 1.6 (mL)
